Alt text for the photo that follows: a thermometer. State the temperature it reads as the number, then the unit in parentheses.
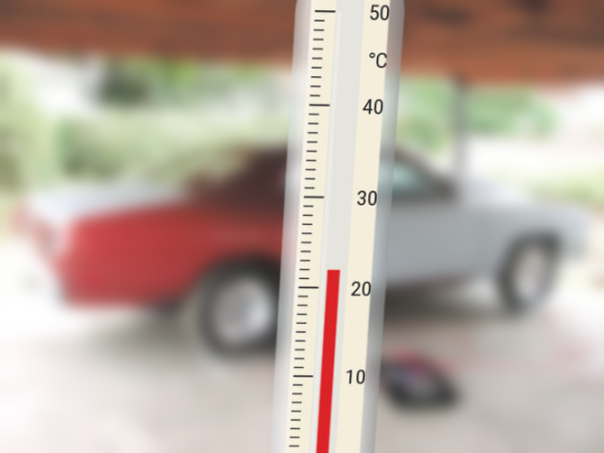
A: 22 (°C)
